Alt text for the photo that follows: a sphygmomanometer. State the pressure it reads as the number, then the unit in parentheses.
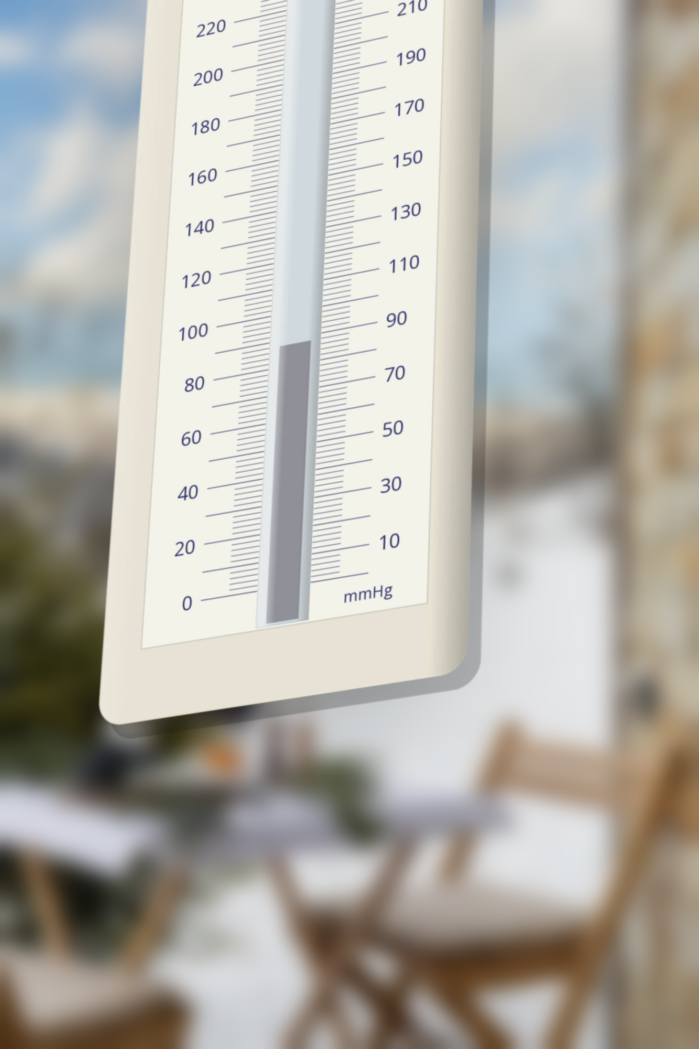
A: 88 (mmHg)
